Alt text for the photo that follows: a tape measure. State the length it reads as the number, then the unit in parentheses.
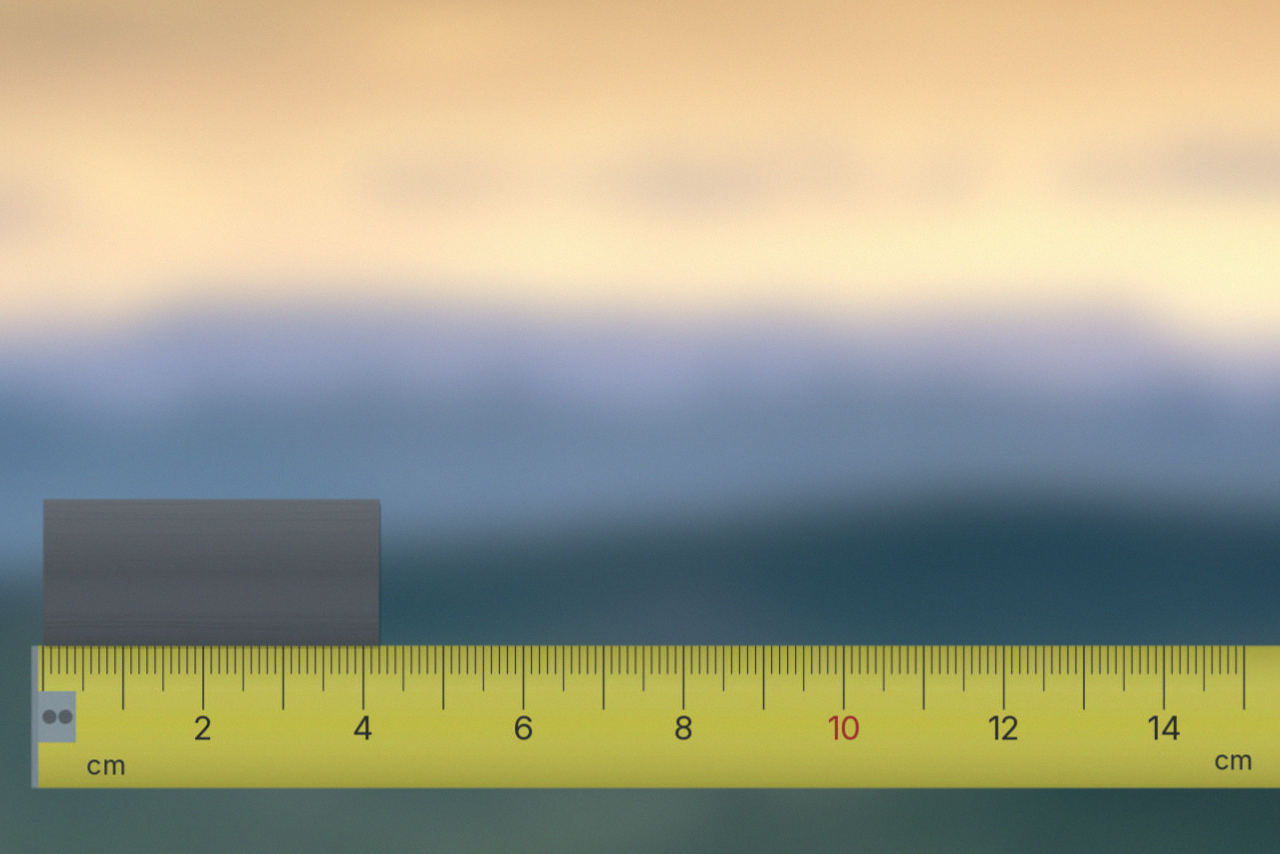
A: 4.2 (cm)
